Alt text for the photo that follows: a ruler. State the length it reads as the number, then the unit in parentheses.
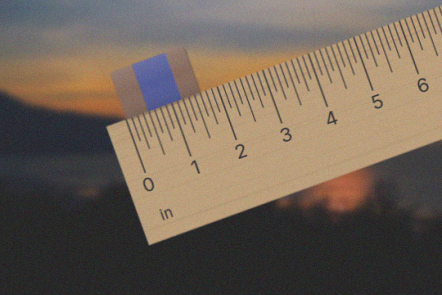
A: 1.625 (in)
